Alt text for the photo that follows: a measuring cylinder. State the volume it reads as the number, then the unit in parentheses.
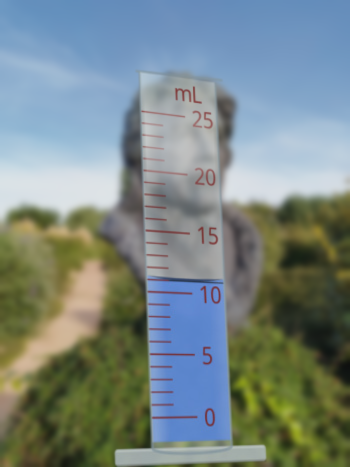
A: 11 (mL)
